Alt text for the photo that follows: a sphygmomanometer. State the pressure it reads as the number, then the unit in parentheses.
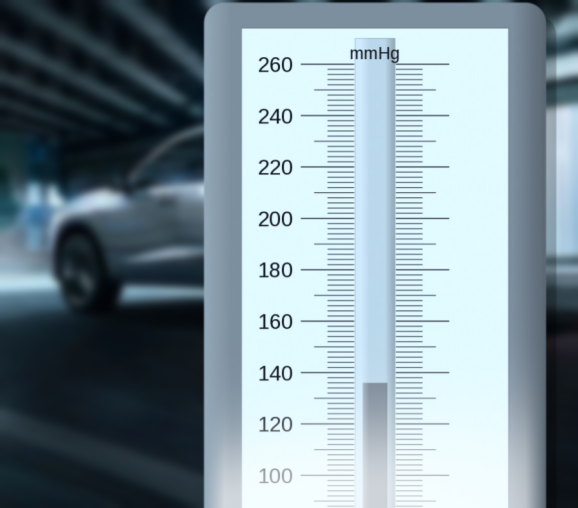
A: 136 (mmHg)
